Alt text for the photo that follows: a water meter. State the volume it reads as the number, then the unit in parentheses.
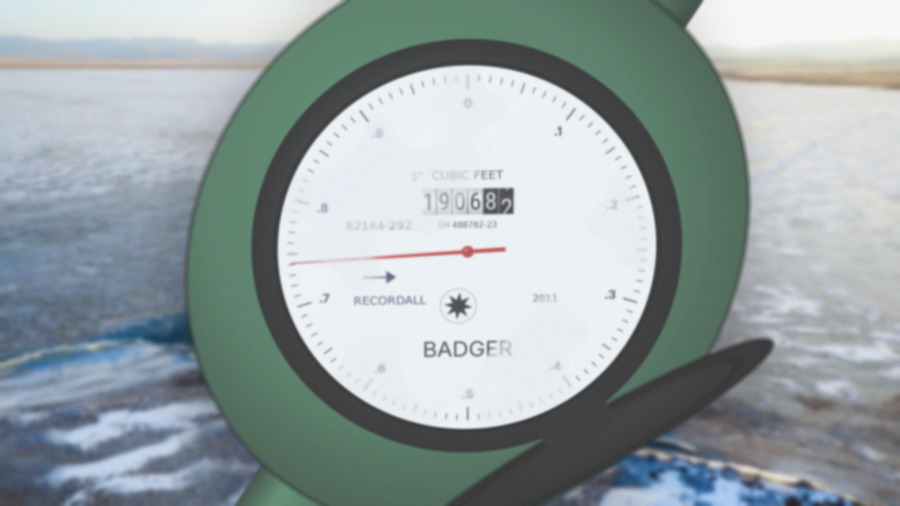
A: 190681.74 (ft³)
